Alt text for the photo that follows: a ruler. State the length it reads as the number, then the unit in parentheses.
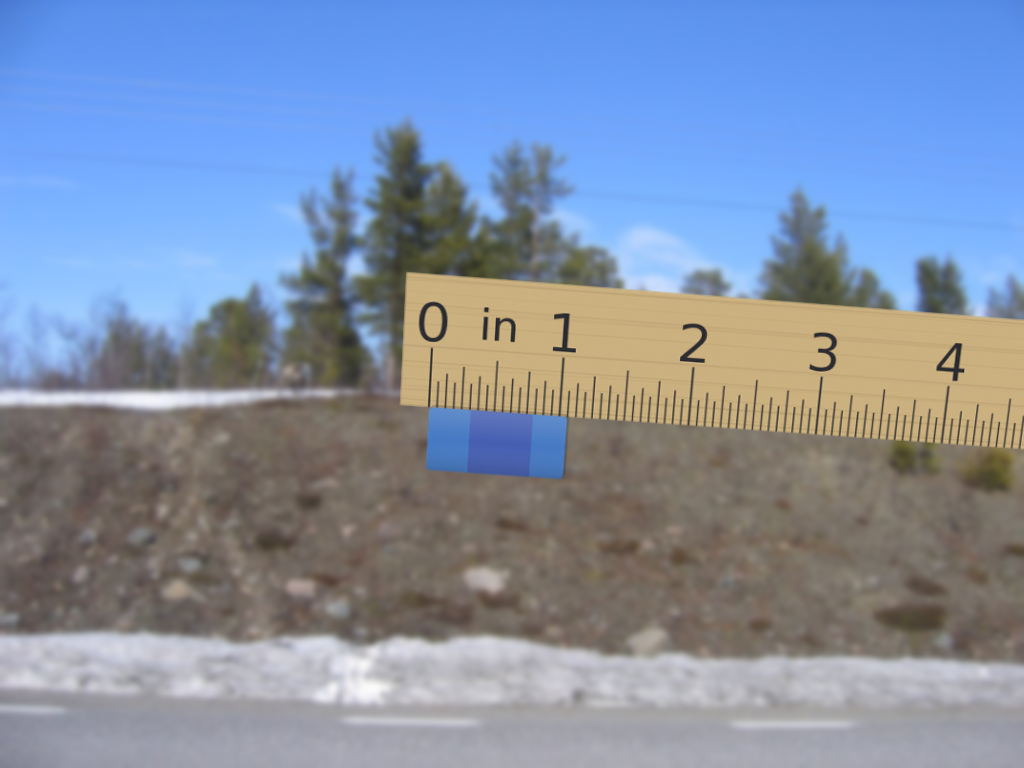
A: 1.0625 (in)
